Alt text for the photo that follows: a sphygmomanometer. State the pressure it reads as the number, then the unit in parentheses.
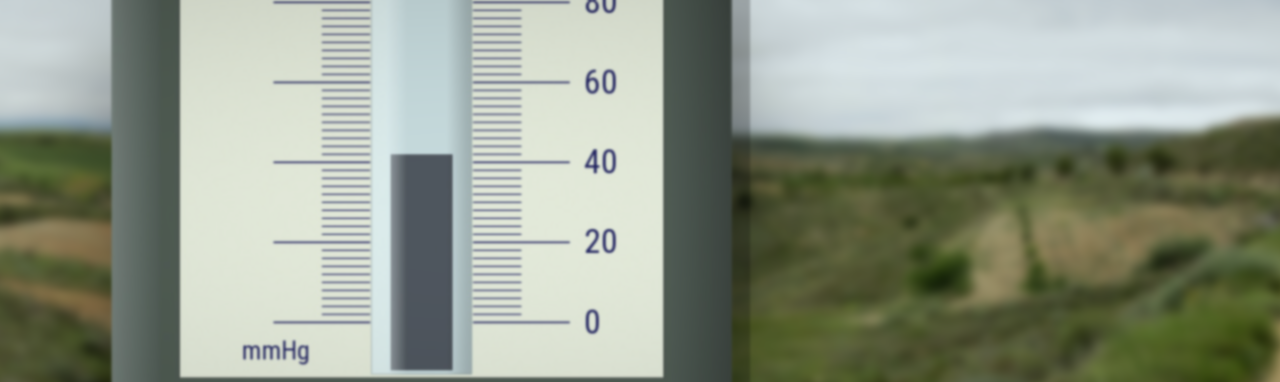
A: 42 (mmHg)
